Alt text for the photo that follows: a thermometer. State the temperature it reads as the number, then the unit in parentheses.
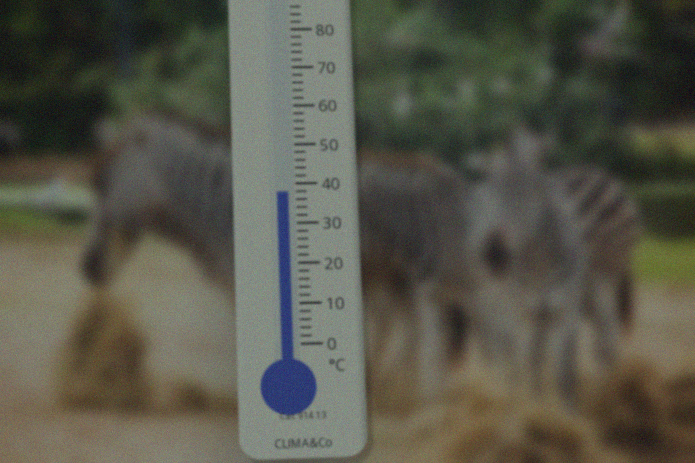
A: 38 (°C)
